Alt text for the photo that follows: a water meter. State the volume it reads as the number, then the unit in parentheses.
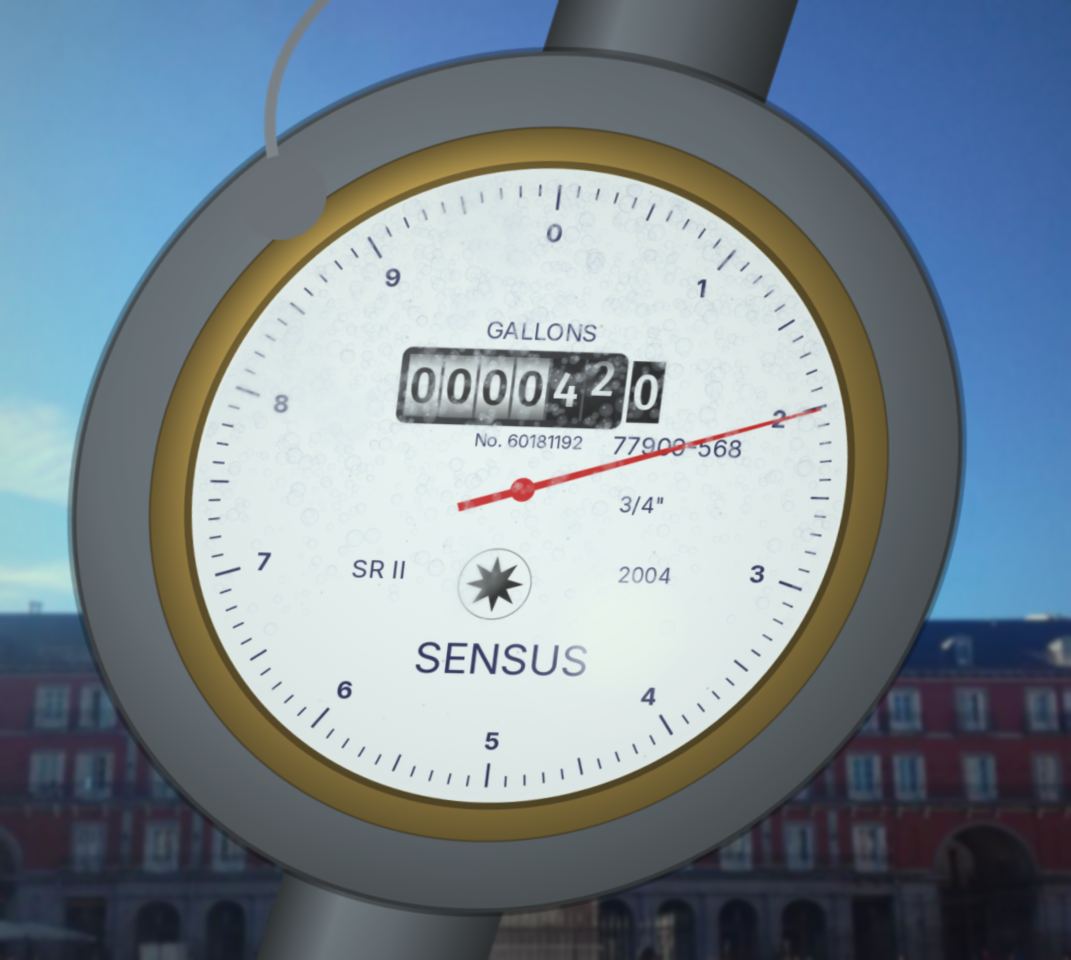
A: 422.0 (gal)
